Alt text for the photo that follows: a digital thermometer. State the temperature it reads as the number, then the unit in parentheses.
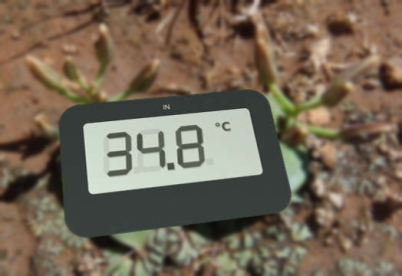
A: 34.8 (°C)
